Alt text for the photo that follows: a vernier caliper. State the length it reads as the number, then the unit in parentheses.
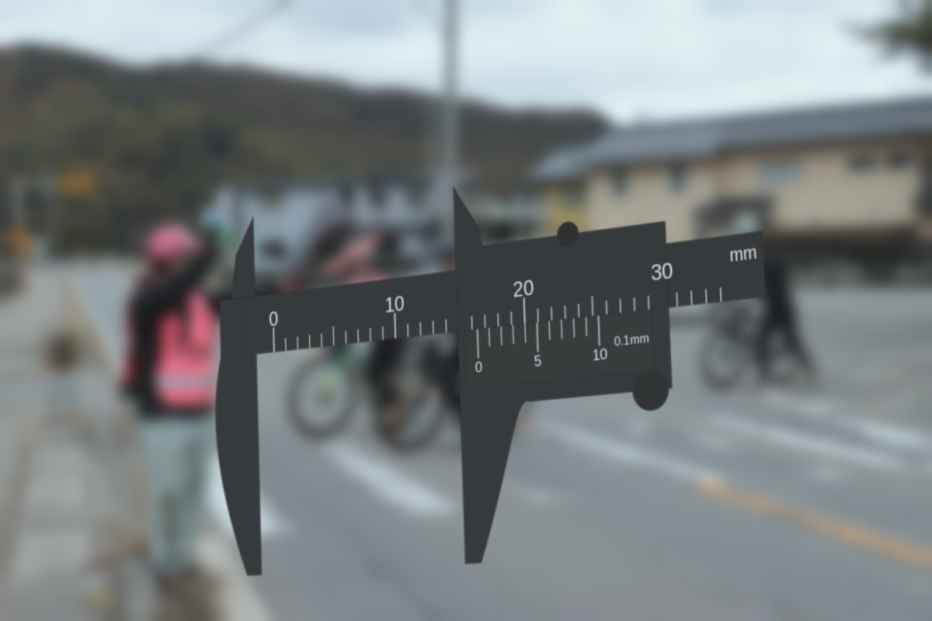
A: 16.4 (mm)
